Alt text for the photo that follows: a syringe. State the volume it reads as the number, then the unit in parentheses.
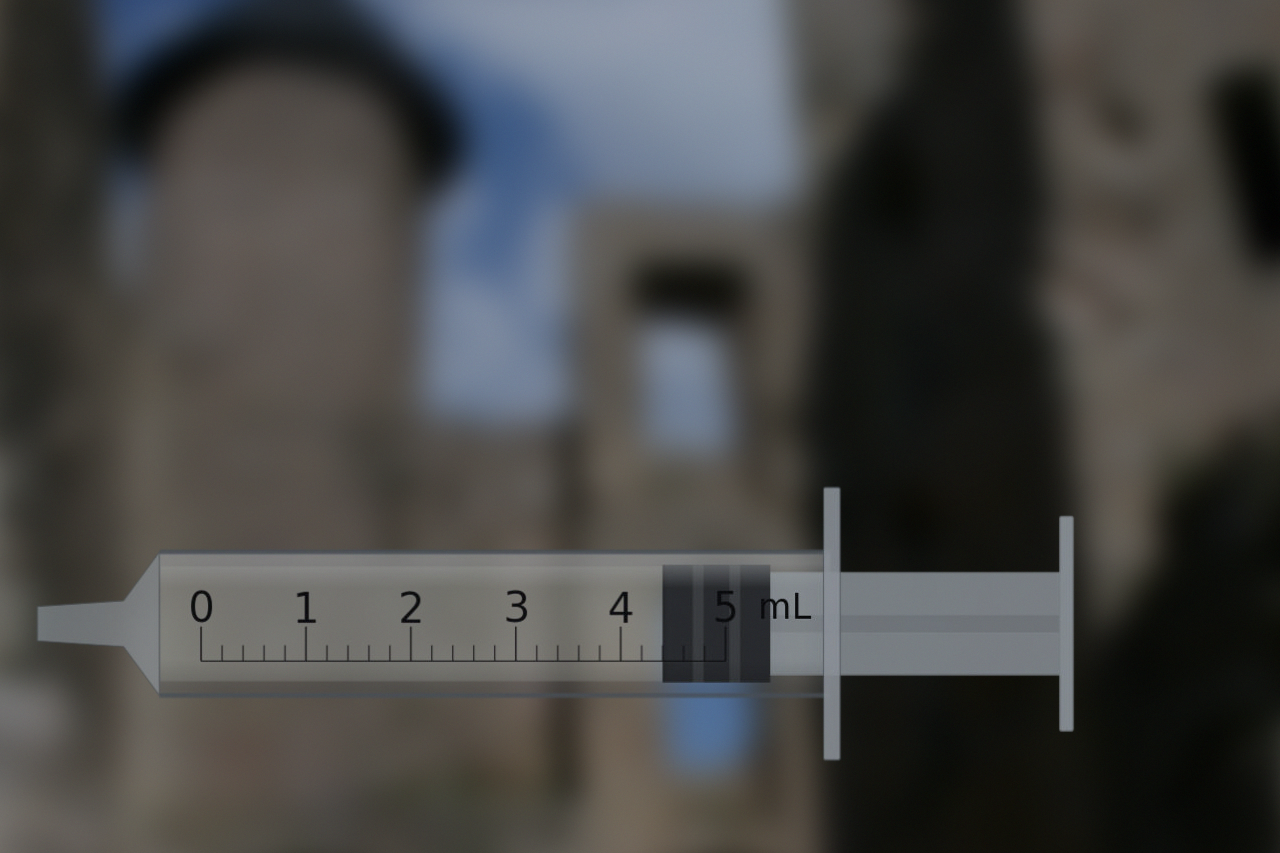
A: 4.4 (mL)
